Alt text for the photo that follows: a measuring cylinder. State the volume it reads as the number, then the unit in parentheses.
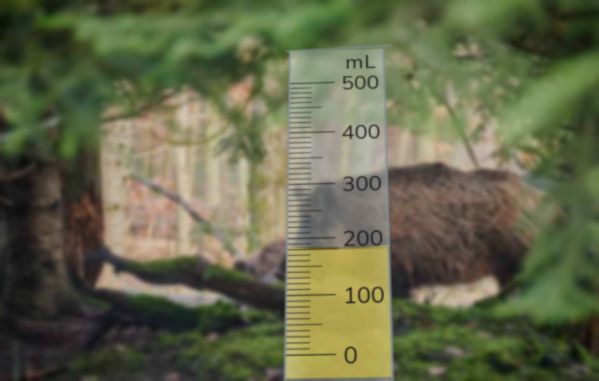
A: 180 (mL)
